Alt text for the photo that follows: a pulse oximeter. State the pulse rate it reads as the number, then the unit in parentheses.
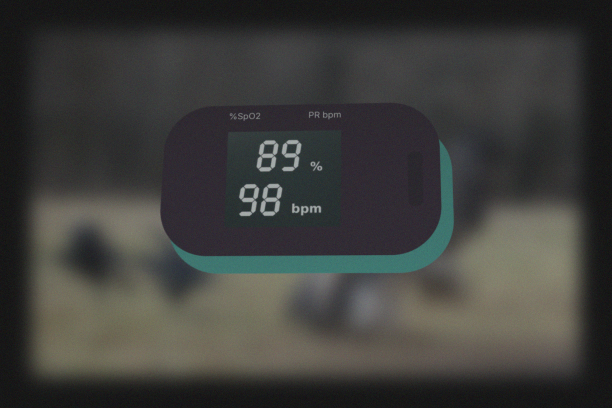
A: 98 (bpm)
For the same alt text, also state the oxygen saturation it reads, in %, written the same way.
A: 89 (%)
